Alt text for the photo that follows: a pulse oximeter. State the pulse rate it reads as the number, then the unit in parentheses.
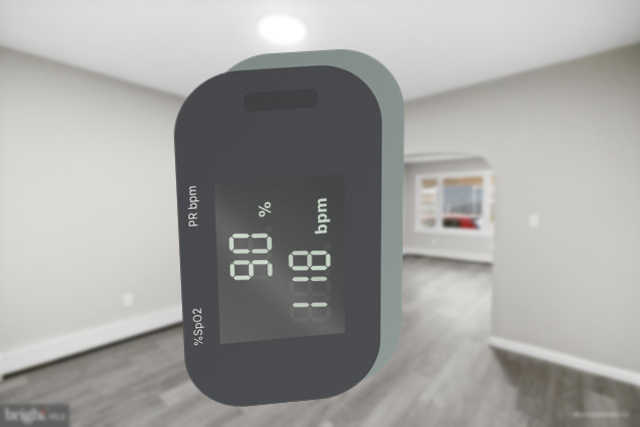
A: 118 (bpm)
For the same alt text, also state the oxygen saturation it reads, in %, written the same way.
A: 90 (%)
